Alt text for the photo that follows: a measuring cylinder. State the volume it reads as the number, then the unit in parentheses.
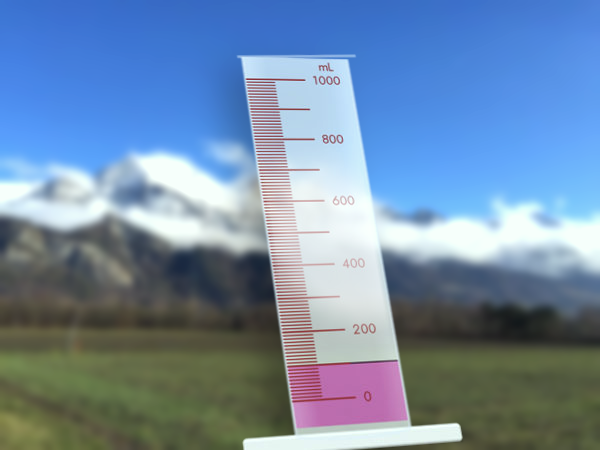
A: 100 (mL)
